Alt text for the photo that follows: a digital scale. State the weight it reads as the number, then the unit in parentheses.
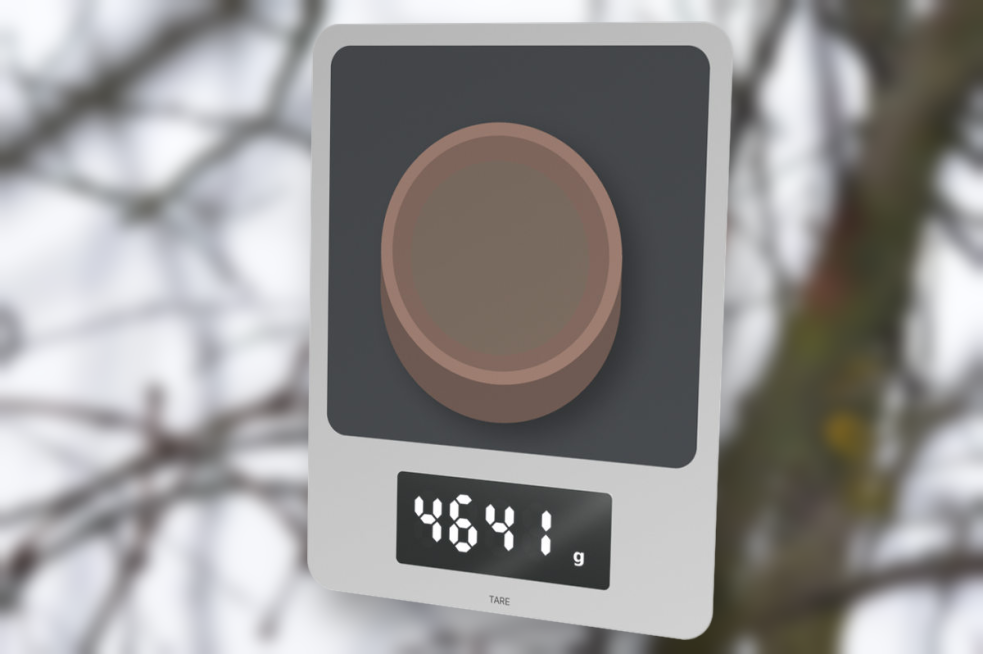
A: 4641 (g)
